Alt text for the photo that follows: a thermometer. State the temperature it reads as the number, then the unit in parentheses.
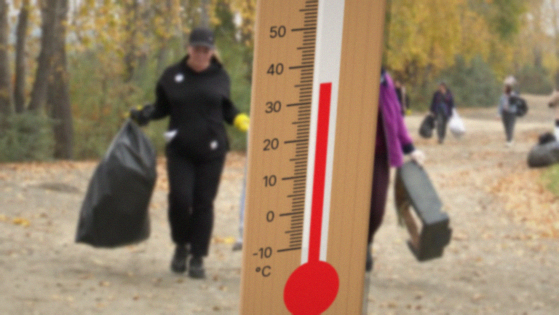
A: 35 (°C)
